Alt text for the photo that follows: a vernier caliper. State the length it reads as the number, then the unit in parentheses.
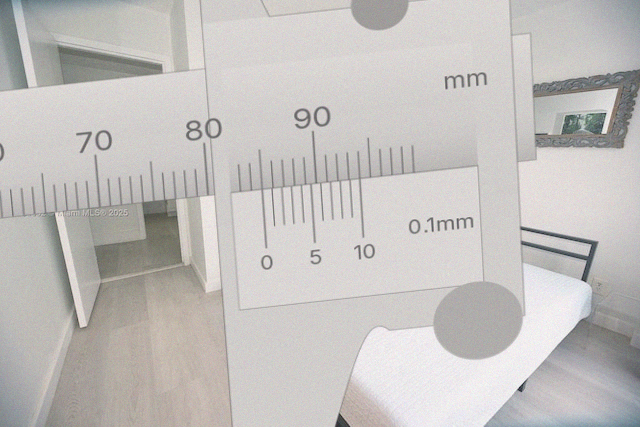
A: 85.0 (mm)
